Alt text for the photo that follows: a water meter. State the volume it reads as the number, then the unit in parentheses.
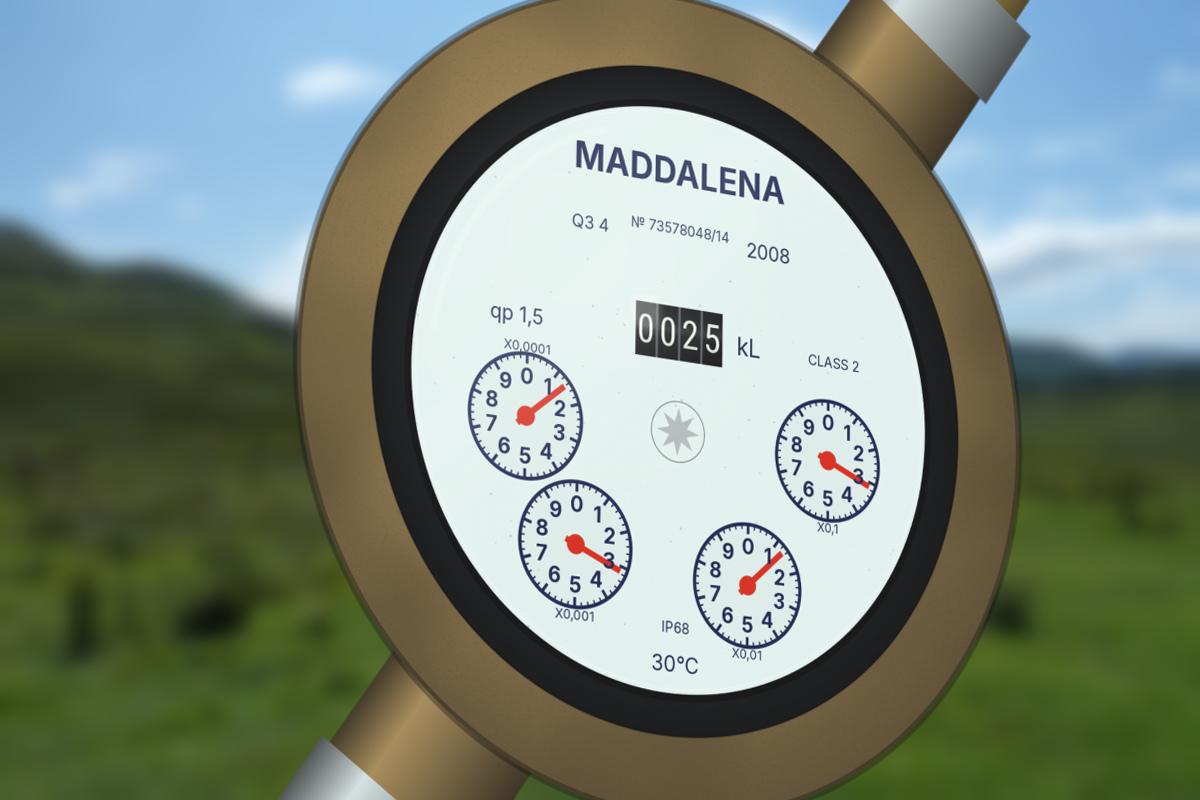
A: 25.3131 (kL)
